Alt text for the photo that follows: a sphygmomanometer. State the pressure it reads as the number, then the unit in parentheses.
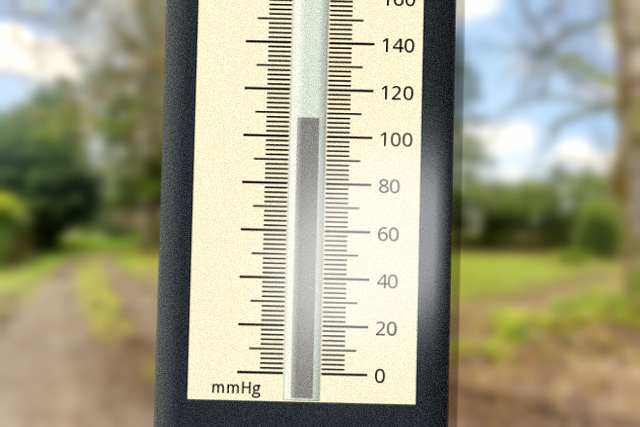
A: 108 (mmHg)
